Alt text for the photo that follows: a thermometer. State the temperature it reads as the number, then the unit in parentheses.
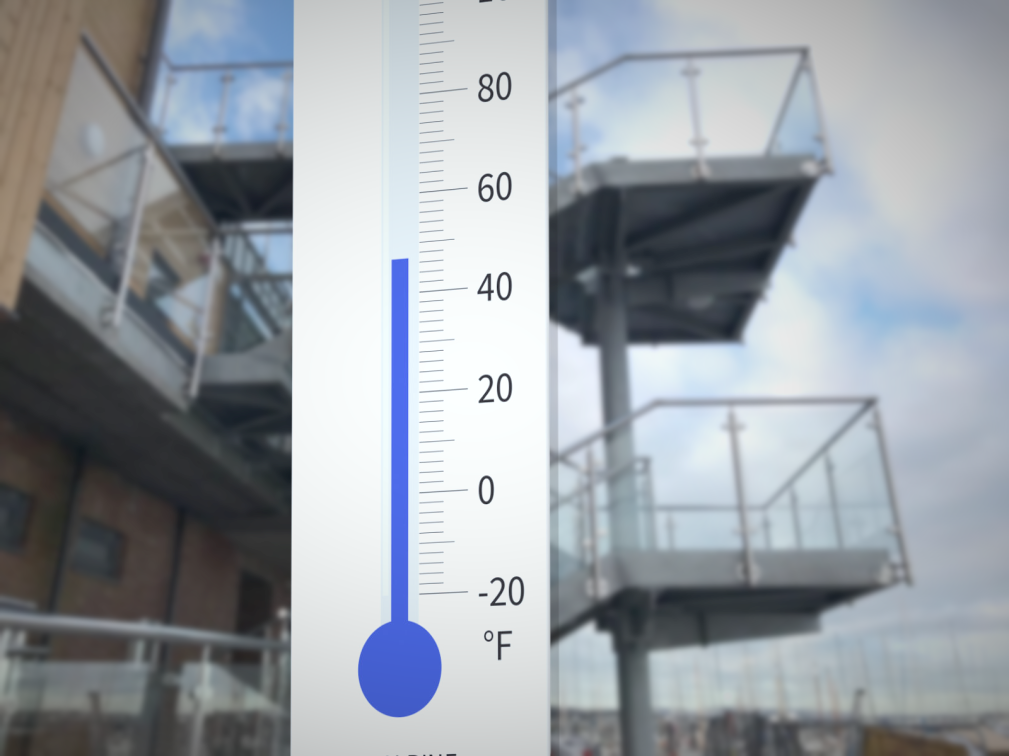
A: 47 (°F)
